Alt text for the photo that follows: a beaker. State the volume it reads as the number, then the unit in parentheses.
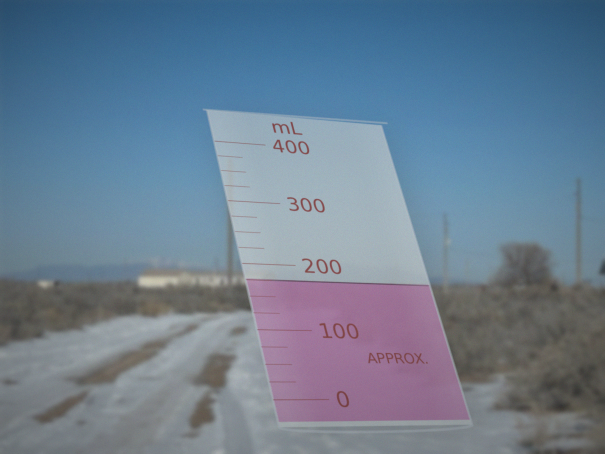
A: 175 (mL)
